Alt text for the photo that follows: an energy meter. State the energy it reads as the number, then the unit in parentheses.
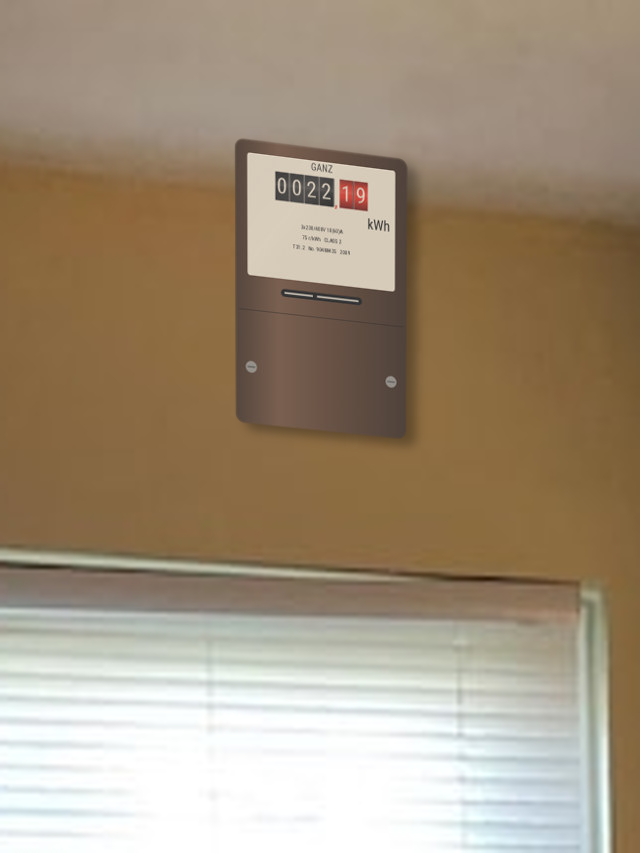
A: 22.19 (kWh)
